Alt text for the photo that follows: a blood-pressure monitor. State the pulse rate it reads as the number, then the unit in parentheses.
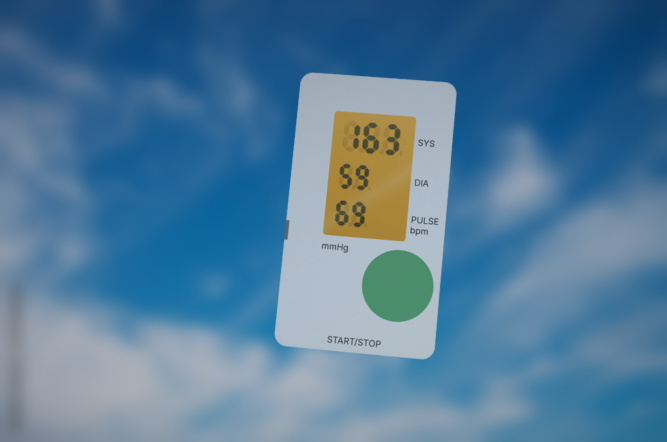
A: 69 (bpm)
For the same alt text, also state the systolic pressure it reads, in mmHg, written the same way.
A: 163 (mmHg)
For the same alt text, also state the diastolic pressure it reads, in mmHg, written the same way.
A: 59 (mmHg)
